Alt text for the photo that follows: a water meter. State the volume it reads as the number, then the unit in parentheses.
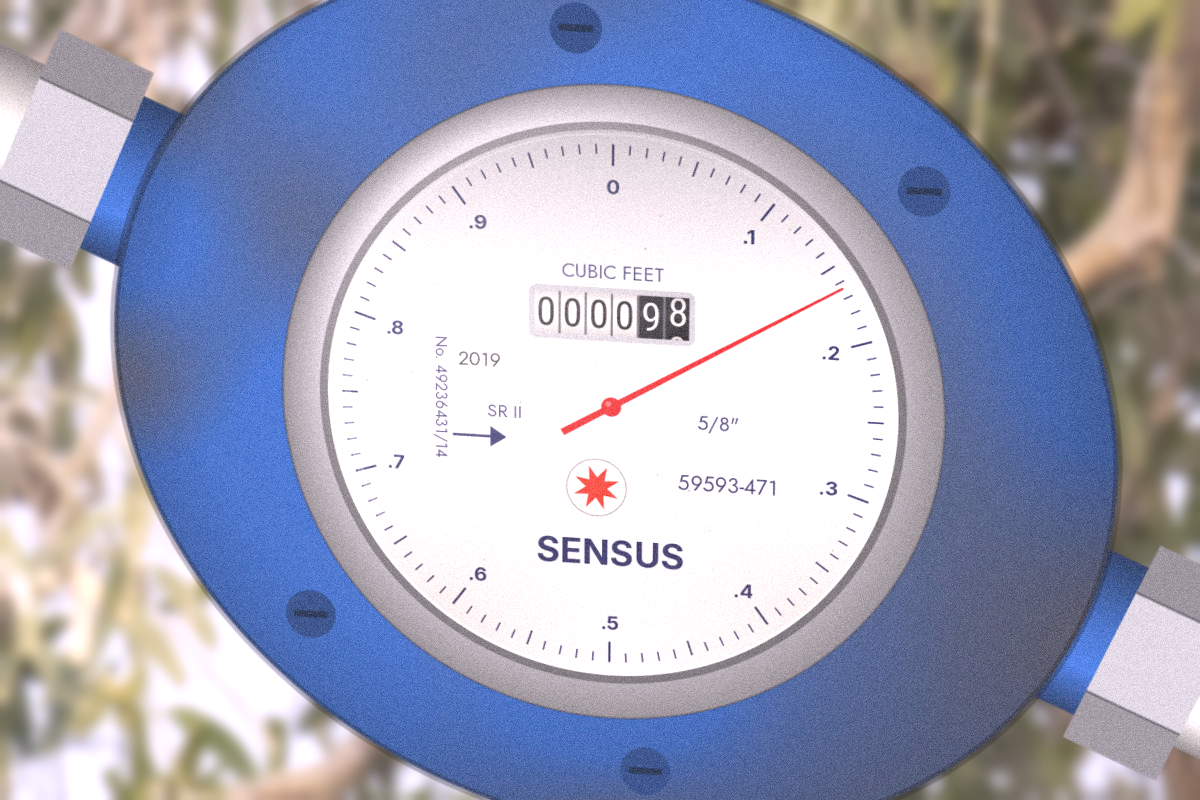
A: 98.16 (ft³)
